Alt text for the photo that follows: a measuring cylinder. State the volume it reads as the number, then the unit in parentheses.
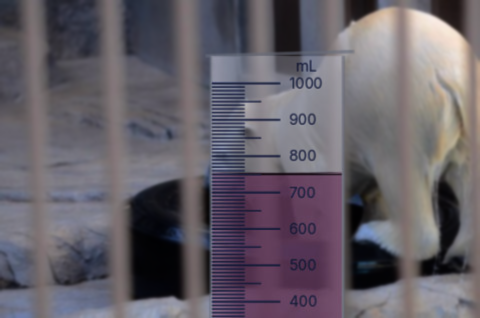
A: 750 (mL)
